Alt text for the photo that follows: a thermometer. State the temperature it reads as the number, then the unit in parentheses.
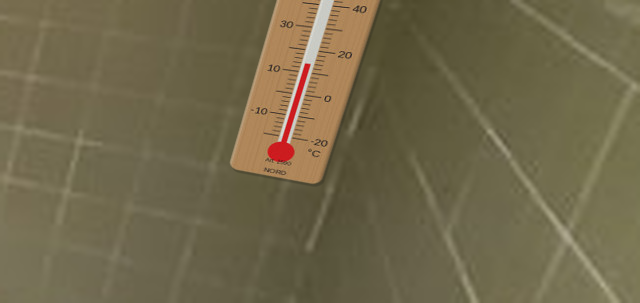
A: 14 (°C)
